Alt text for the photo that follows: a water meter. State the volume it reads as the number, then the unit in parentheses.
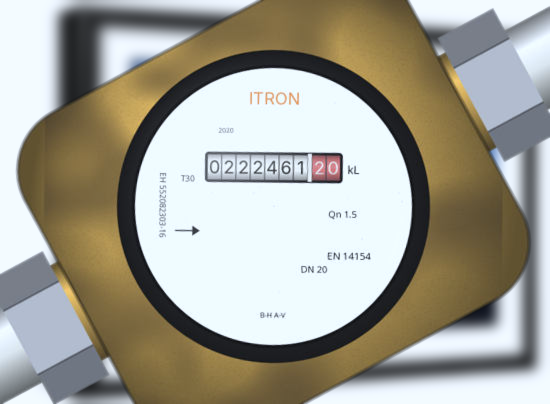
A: 222461.20 (kL)
